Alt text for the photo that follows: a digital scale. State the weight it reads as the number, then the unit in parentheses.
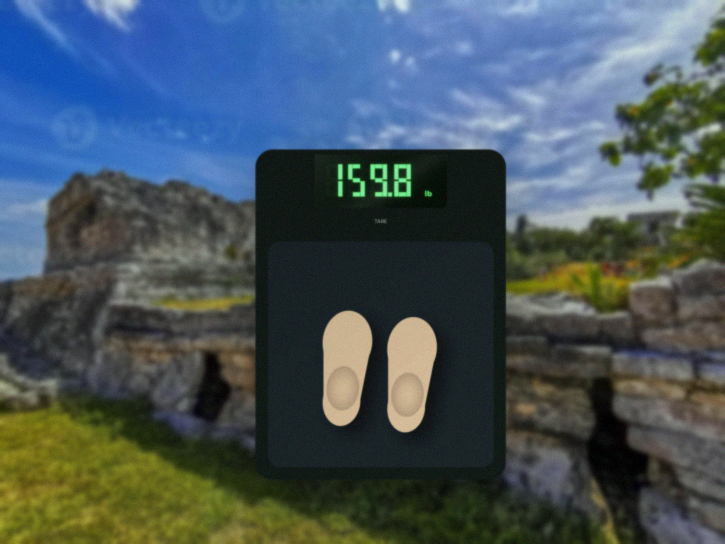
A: 159.8 (lb)
